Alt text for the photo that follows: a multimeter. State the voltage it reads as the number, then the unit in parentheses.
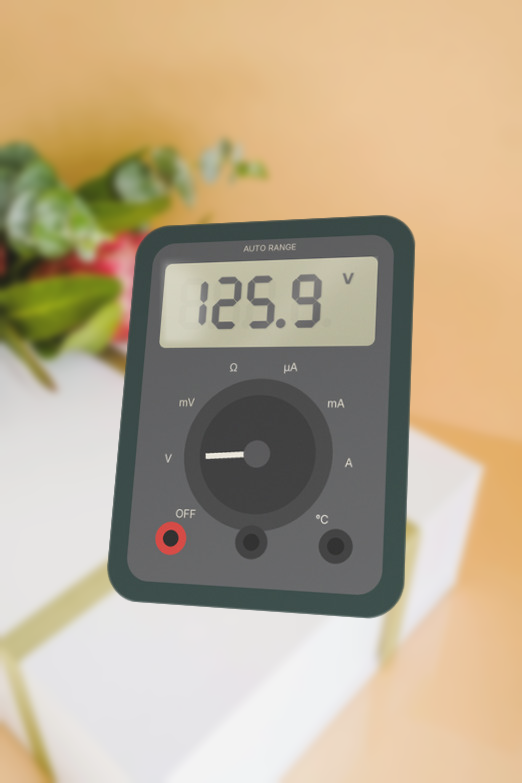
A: 125.9 (V)
